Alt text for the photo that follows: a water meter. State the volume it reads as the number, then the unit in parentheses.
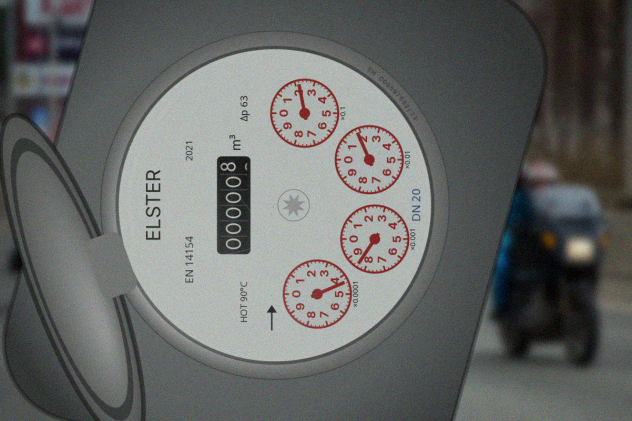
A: 8.2184 (m³)
